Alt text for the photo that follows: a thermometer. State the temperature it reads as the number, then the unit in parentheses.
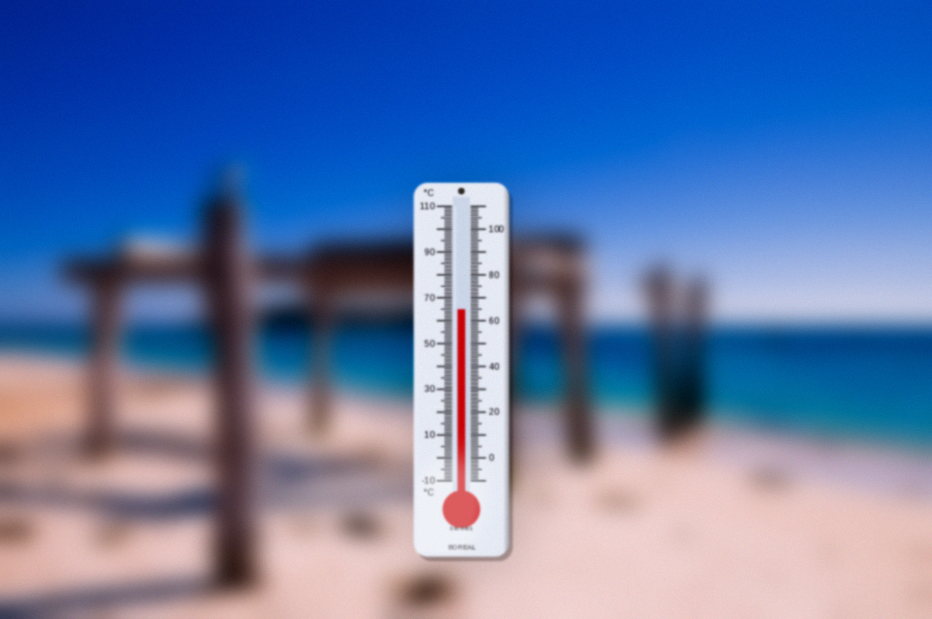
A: 65 (°C)
